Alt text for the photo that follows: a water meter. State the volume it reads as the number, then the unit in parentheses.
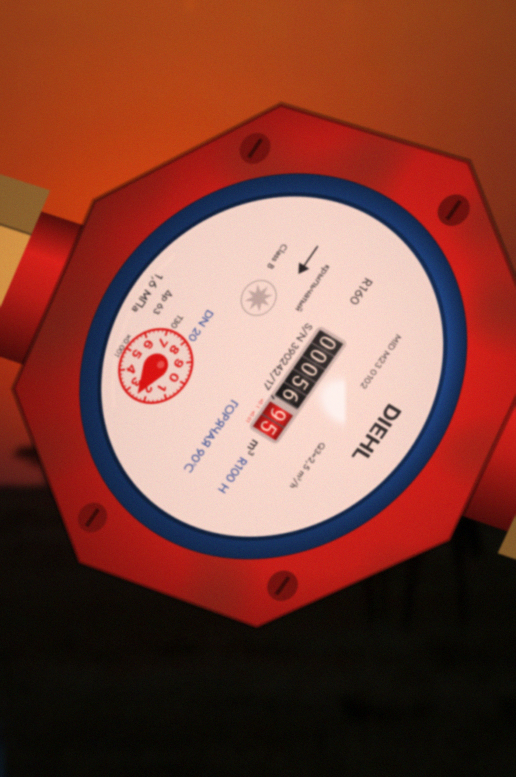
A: 56.952 (m³)
